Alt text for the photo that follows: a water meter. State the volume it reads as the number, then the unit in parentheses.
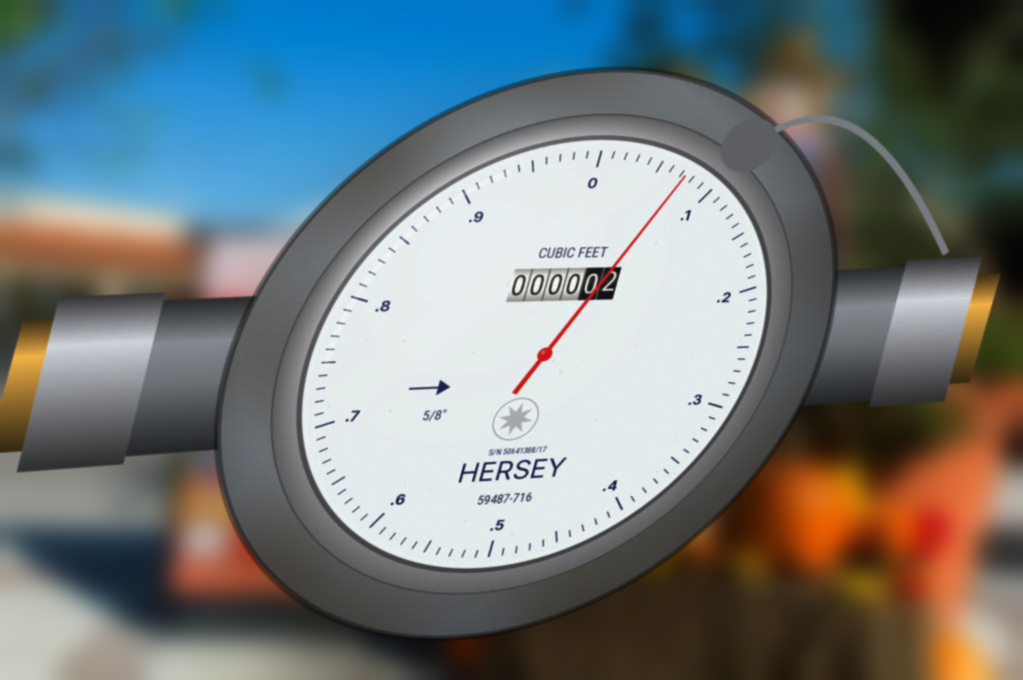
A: 2.07 (ft³)
